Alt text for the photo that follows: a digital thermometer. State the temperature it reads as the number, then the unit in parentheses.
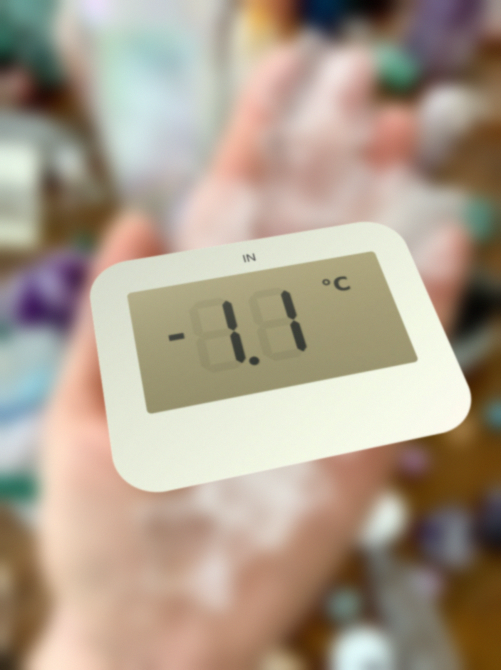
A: -1.1 (°C)
